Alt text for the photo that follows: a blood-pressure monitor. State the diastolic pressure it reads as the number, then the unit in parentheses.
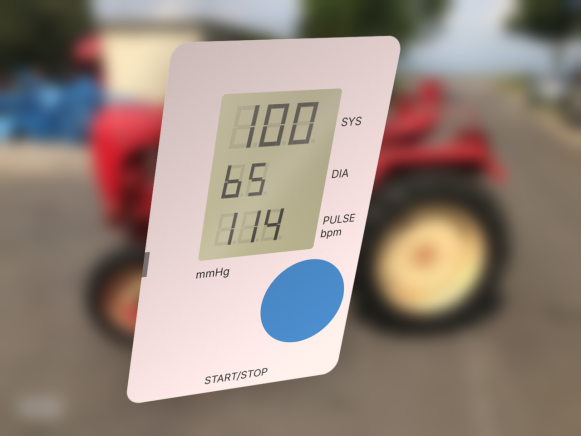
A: 65 (mmHg)
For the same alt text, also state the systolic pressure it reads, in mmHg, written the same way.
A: 100 (mmHg)
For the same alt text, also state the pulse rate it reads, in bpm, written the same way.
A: 114 (bpm)
